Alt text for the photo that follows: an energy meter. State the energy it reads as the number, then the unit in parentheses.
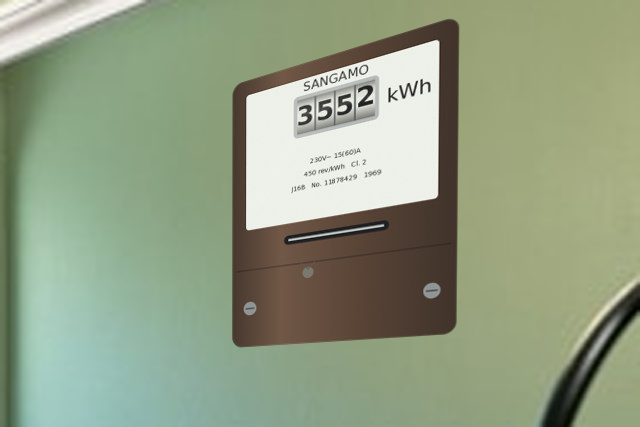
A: 3552 (kWh)
